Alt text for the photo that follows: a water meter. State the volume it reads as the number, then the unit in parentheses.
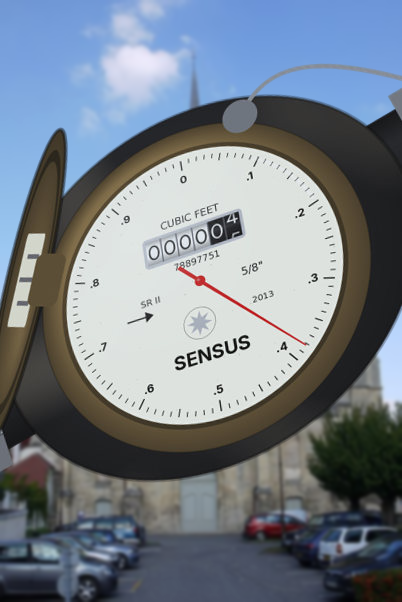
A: 4.38 (ft³)
